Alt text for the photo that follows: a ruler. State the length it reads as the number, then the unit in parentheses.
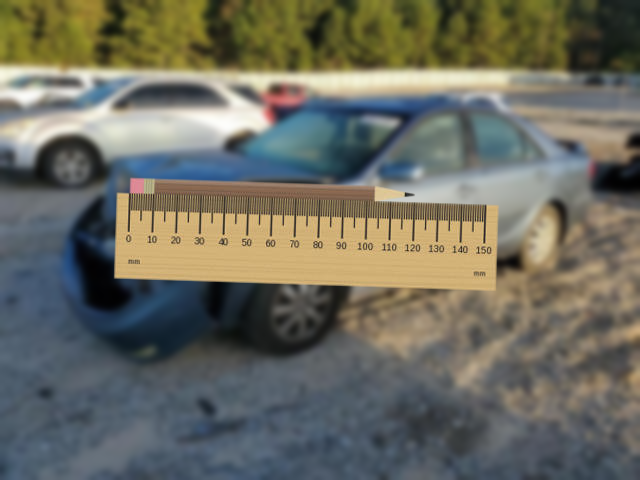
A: 120 (mm)
